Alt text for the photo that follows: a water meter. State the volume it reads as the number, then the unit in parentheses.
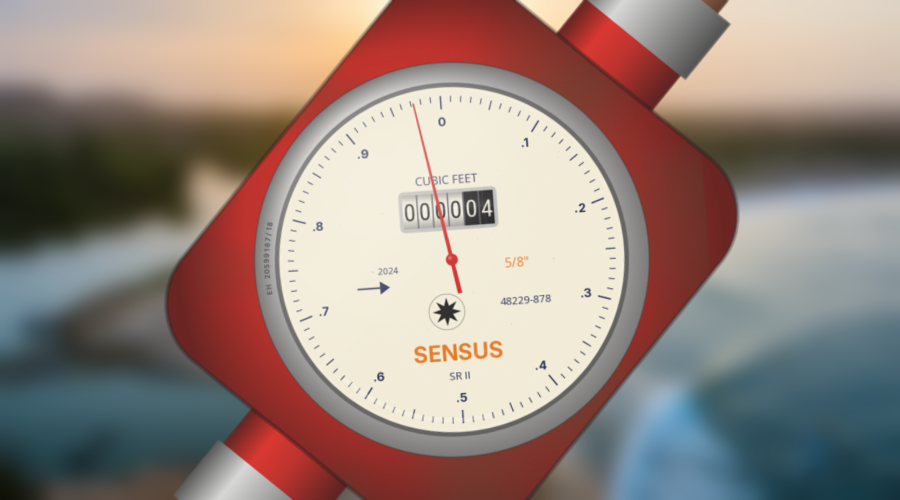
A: 3.97 (ft³)
